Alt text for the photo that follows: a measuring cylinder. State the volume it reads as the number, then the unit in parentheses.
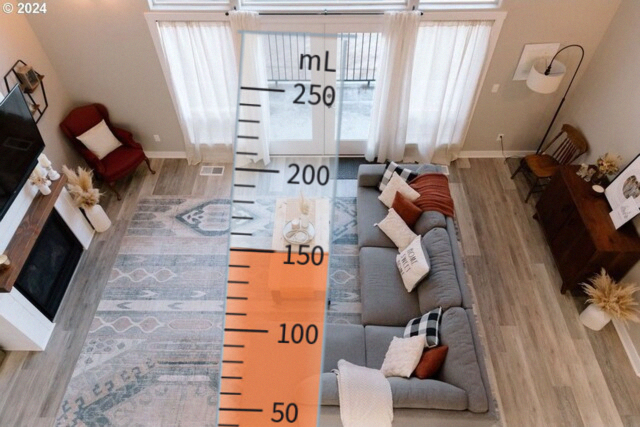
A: 150 (mL)
